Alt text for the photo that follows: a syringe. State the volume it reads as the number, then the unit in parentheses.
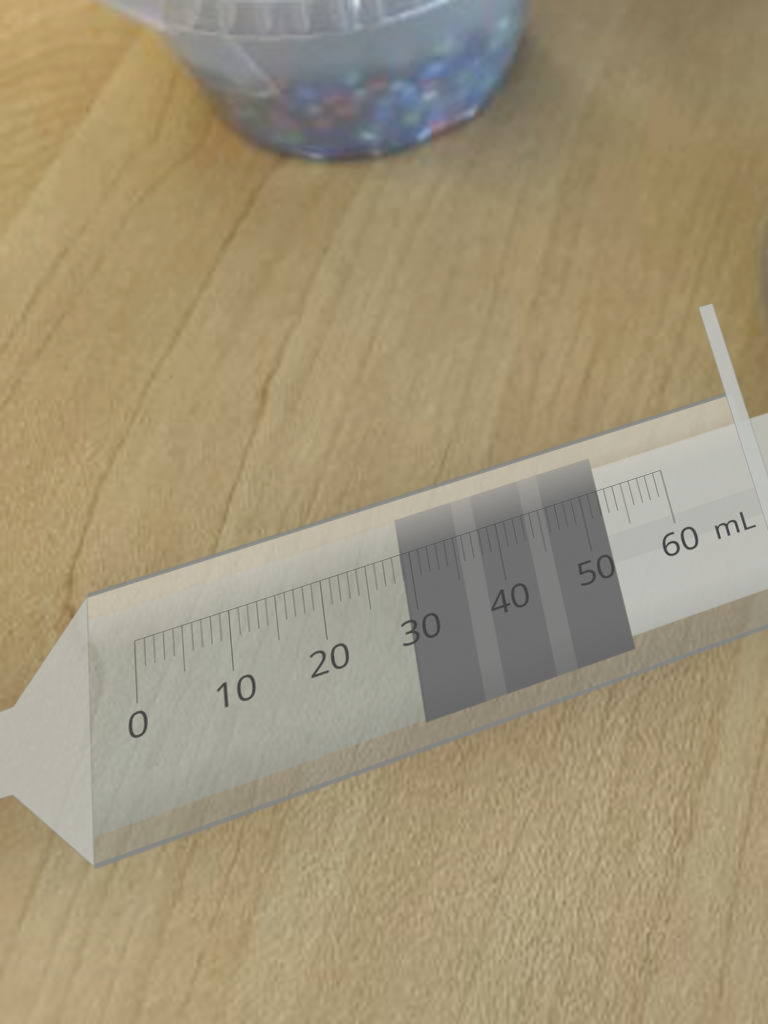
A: 29 (mL)
